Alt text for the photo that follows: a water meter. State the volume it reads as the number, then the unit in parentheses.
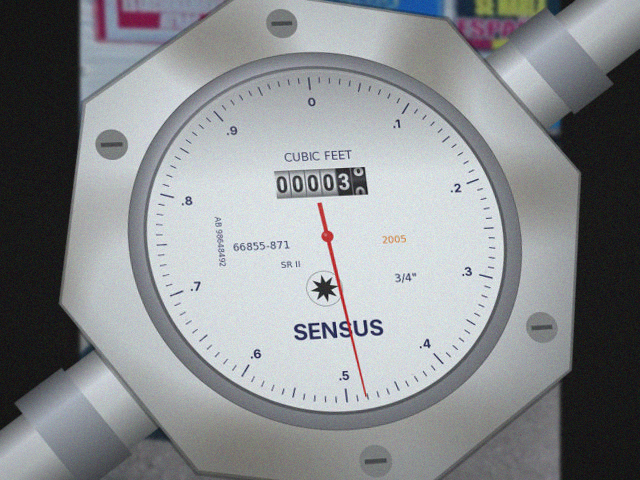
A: 38.48 (ft³)
